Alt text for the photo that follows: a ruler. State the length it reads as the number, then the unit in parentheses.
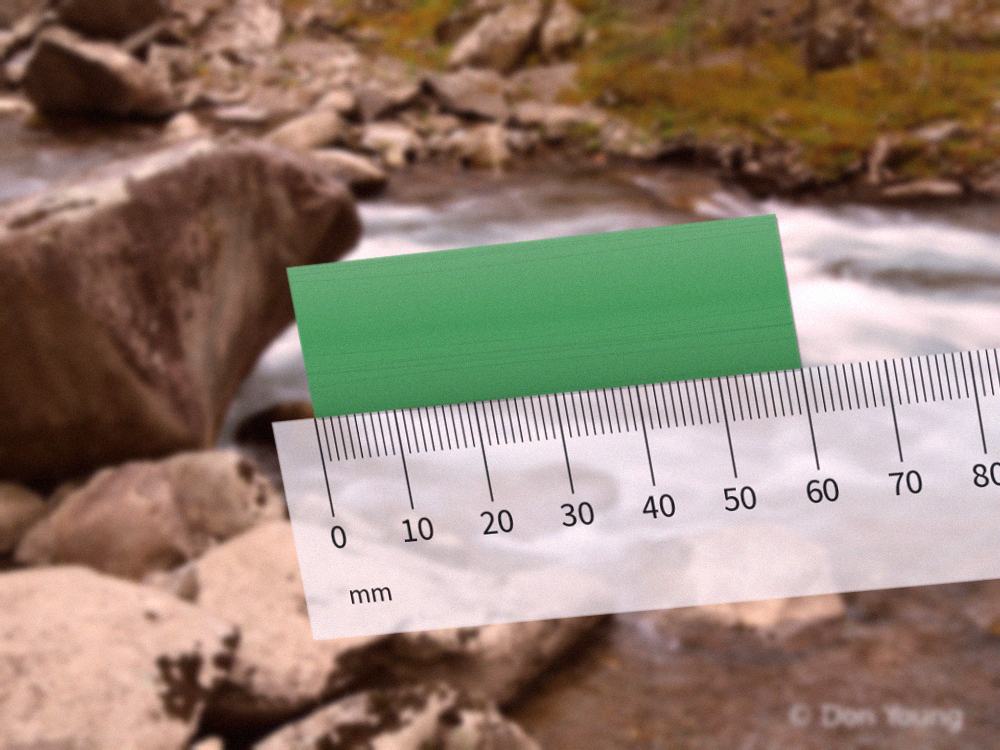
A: 60 (mm)
